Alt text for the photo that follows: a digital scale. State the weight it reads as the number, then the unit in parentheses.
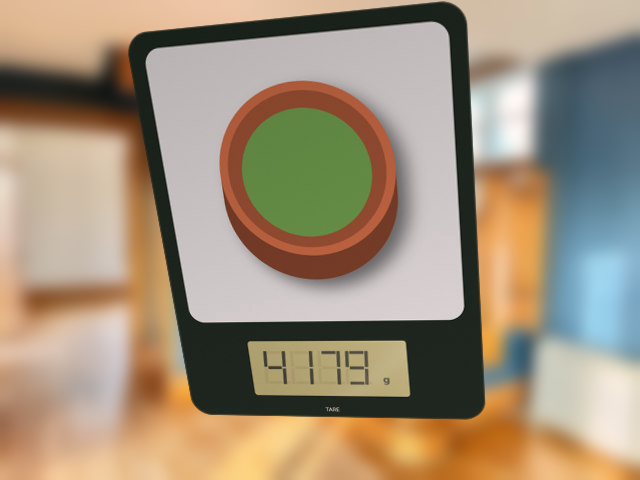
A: 4179 (g)
